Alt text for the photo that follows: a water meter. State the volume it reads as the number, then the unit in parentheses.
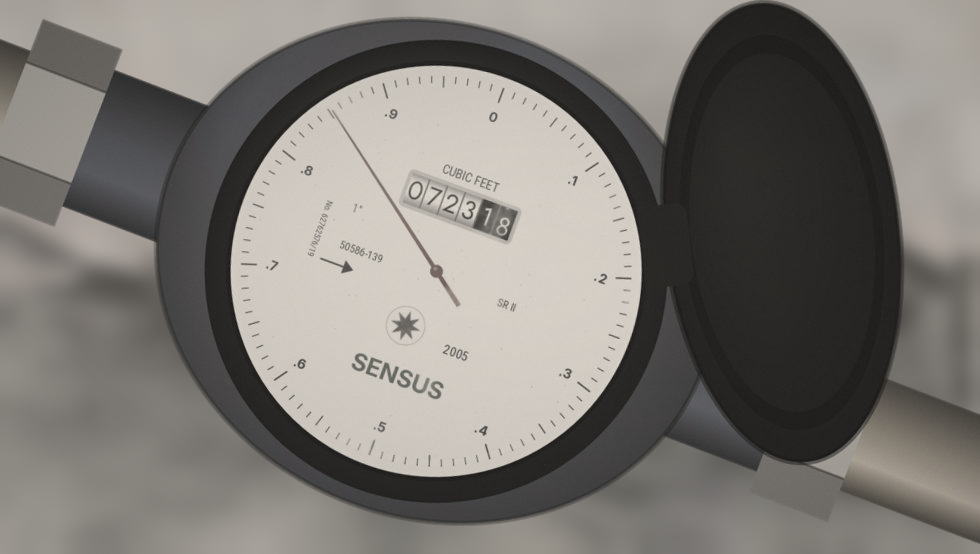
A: 72317.85 (ft³)
